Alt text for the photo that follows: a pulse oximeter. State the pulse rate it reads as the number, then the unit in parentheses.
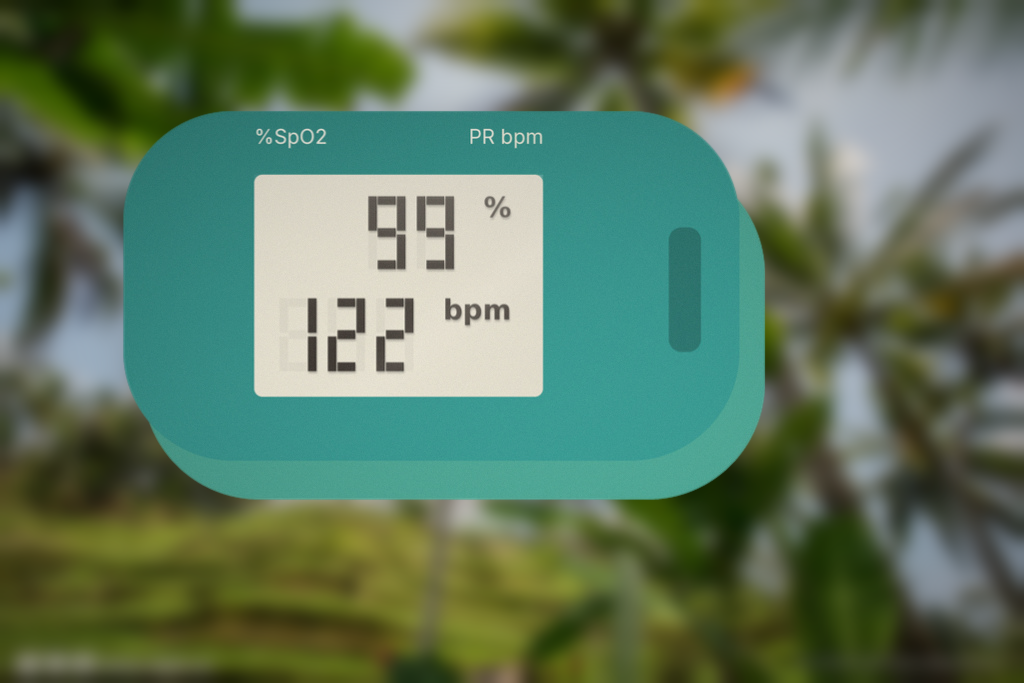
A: 122 (bpm)
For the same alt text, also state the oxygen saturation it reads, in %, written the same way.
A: 99 (%)
